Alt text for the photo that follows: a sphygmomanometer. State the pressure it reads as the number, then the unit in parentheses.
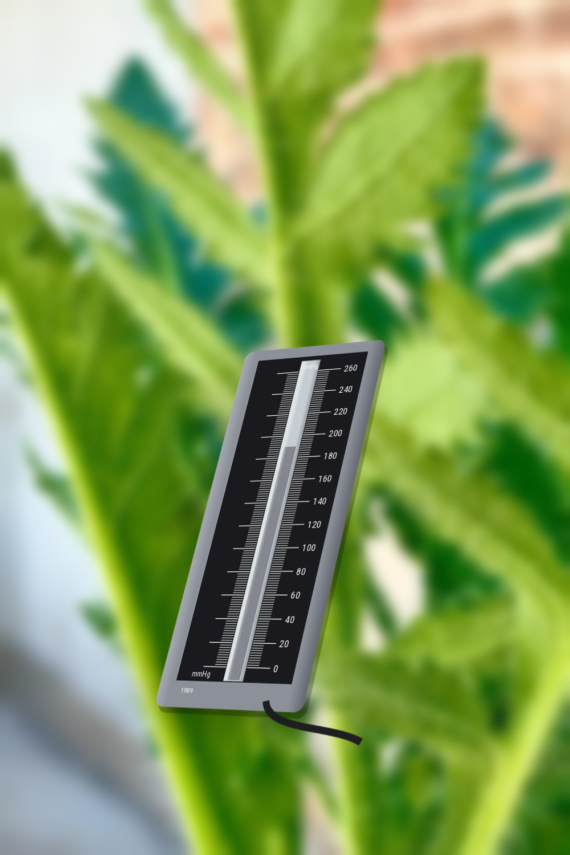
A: 190 (mmHg)
